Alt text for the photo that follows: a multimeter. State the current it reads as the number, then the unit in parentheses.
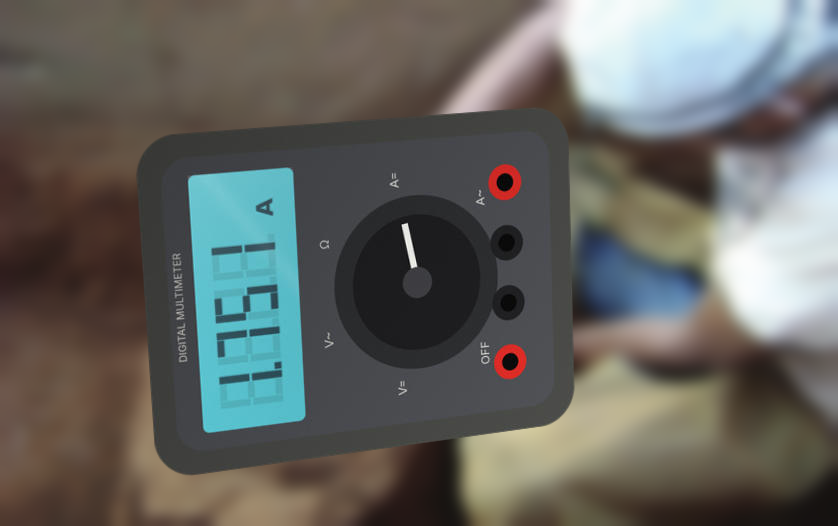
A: 1.751 (A)
